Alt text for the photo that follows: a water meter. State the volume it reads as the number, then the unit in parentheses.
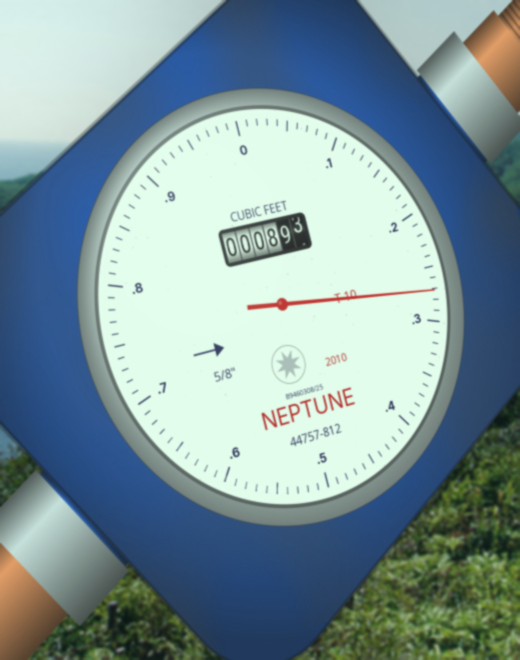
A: 893.27 (ft³)
